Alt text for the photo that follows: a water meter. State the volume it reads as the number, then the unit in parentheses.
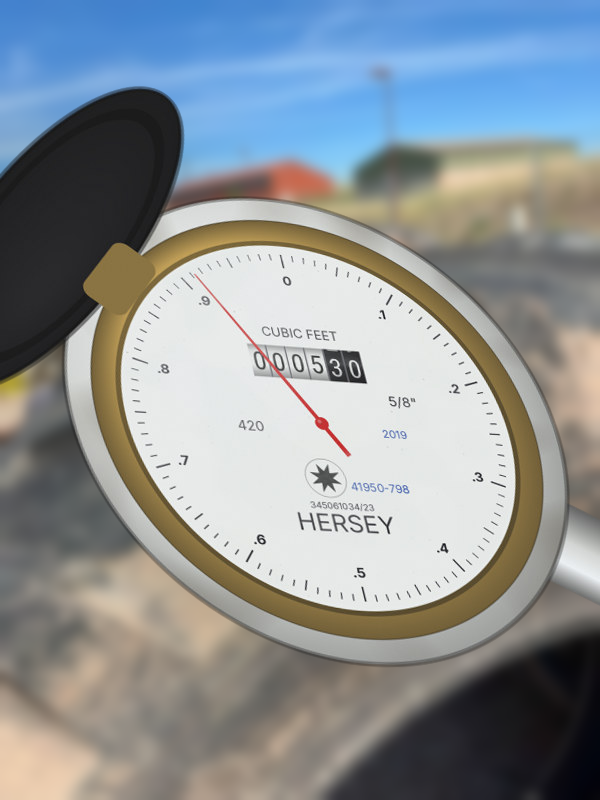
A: 529.91 (ft³)
